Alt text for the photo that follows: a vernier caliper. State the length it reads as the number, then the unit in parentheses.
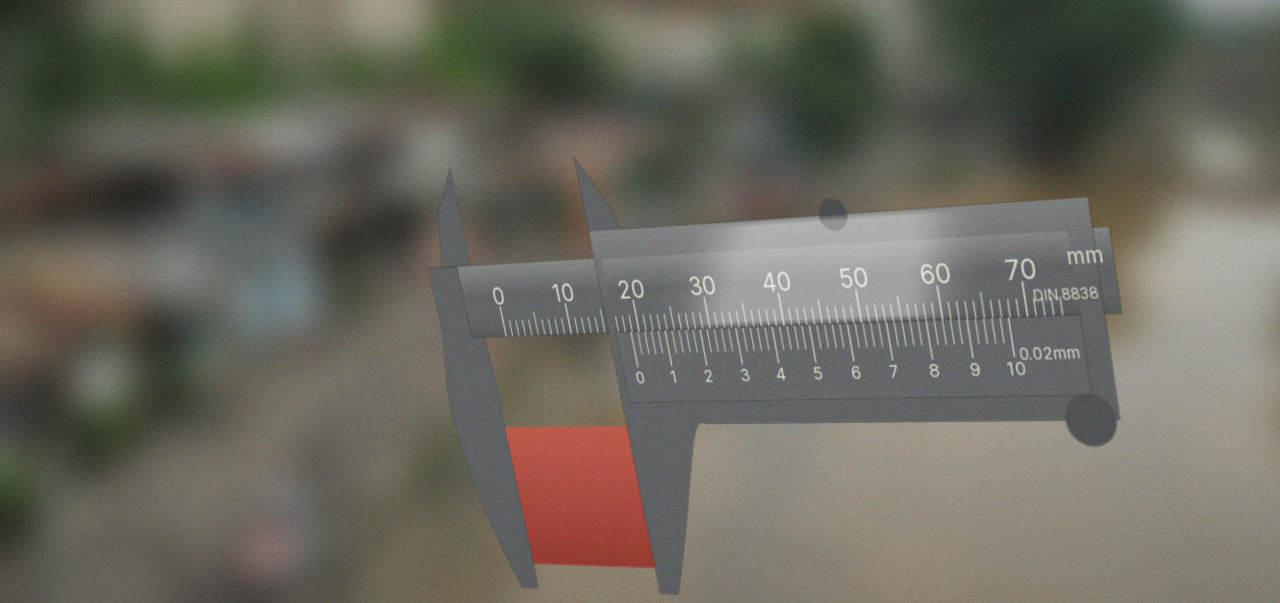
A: 18.8 (mm)
